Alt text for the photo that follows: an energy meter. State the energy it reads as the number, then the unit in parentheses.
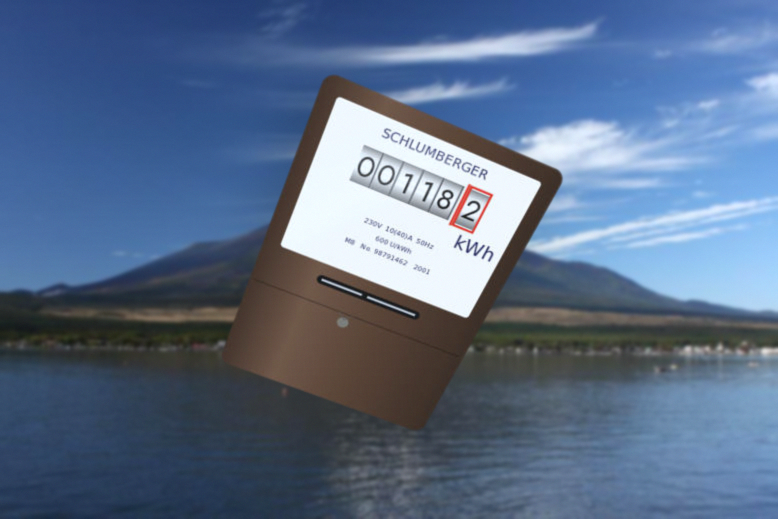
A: 118.2 (kWh)
